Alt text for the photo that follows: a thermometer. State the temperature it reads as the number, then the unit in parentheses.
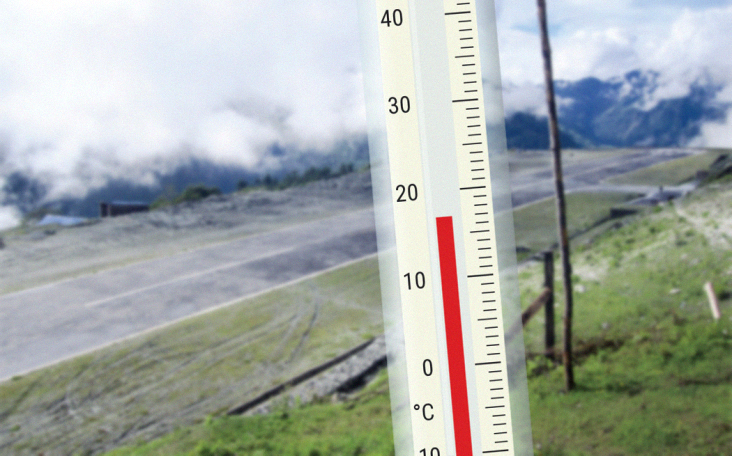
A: 17 (°C)
